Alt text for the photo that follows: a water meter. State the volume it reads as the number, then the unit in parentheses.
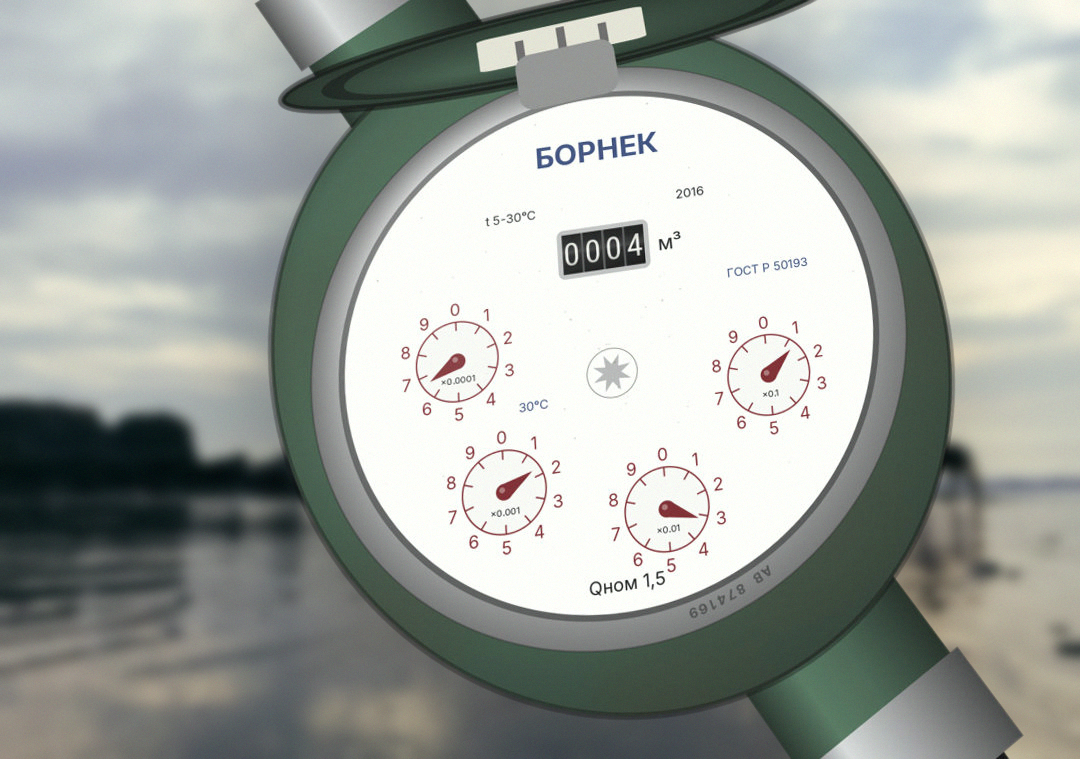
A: 4.1316 (m³)
